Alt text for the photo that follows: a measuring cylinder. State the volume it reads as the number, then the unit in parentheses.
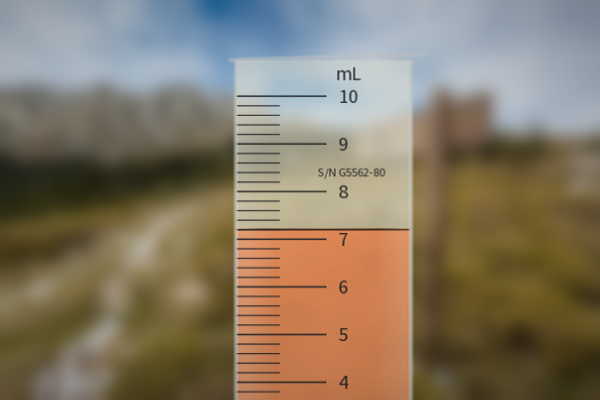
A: 7.2 (mL)
